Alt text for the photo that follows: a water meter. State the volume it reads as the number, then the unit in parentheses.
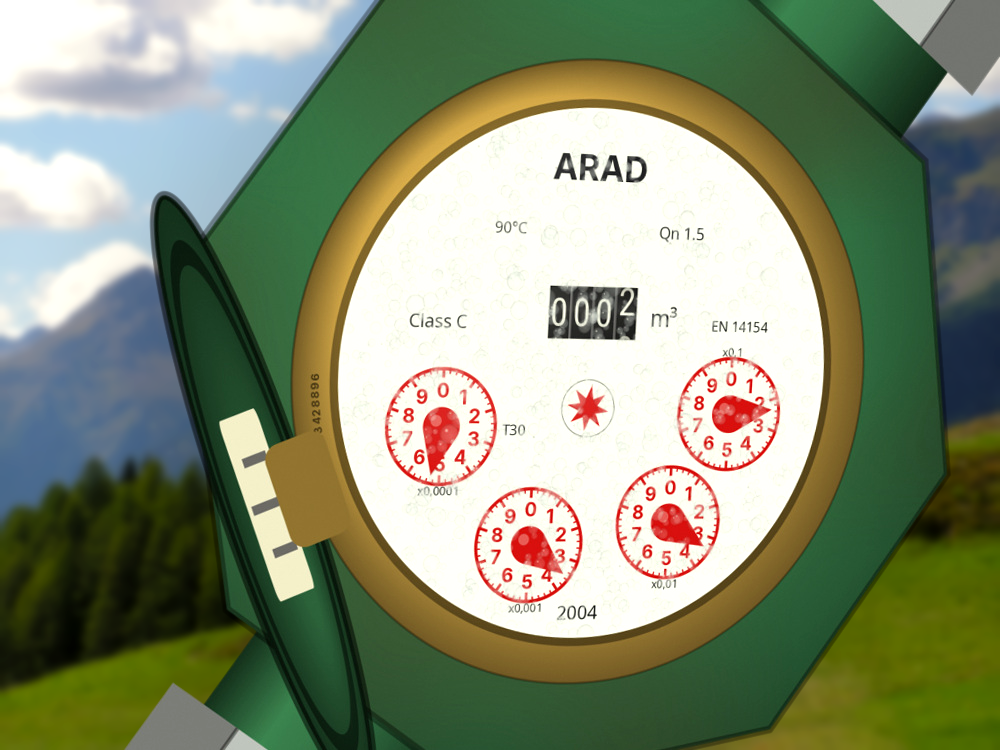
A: 2.2335 (m³)
